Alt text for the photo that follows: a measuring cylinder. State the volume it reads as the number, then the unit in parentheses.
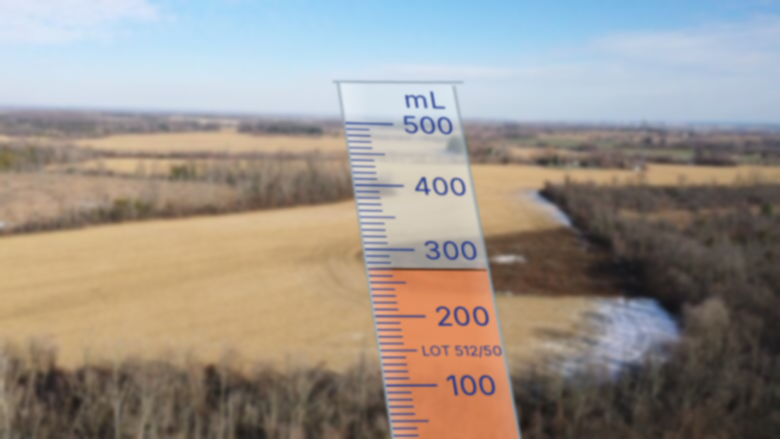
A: 270 (mL)
